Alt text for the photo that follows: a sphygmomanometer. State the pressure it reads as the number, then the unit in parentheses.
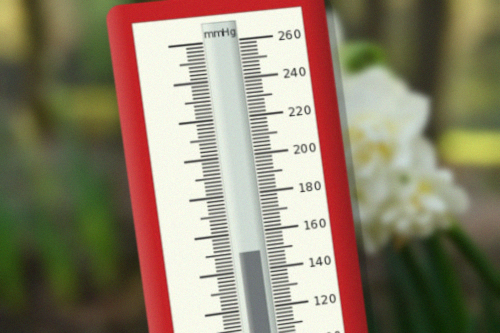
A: 150 (mmHg)
